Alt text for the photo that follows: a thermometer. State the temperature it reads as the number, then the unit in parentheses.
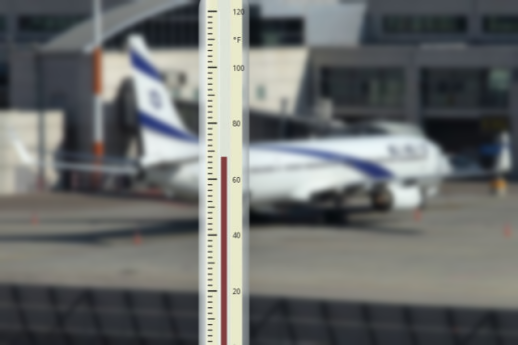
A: 68 (°F)
